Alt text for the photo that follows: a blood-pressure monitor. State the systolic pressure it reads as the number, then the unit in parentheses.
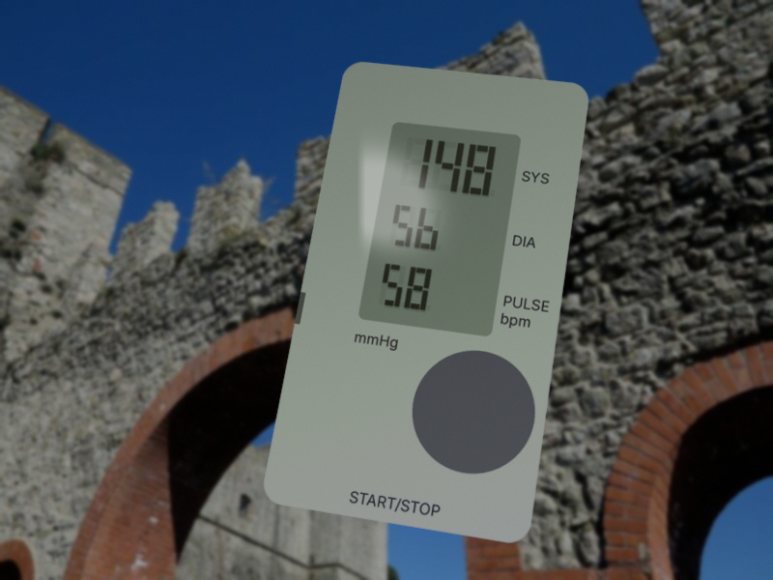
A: 148 (mmHg)
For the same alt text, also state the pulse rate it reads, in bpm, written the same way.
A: 58 (bpm)
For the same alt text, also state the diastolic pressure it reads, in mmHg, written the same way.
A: 56 (mmHg)
